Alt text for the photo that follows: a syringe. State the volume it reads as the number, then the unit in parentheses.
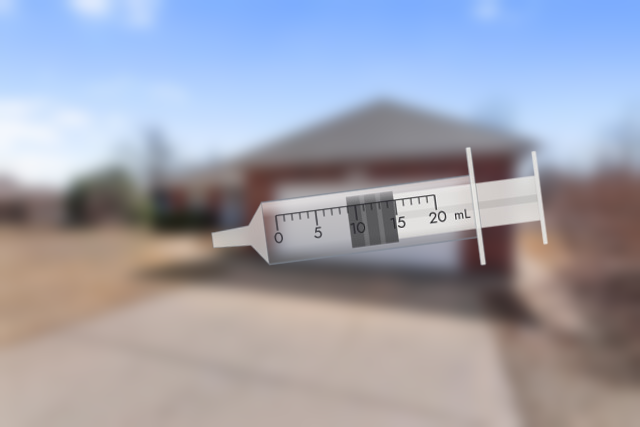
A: 9 (mL)
